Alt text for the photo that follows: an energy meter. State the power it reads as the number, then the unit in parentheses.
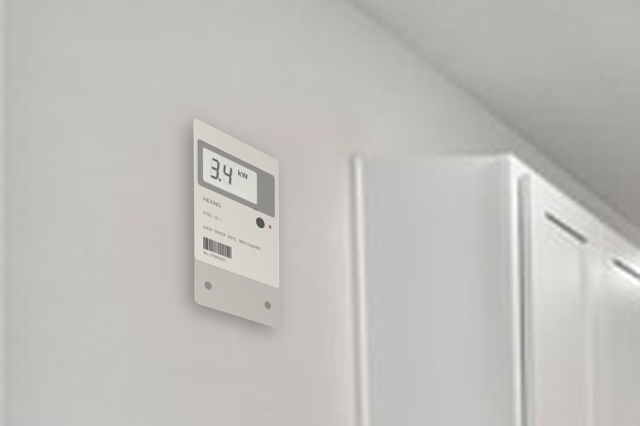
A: 3.4 (kW)
